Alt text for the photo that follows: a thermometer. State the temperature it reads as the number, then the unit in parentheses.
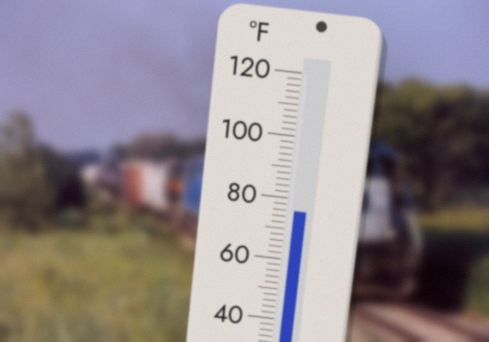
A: 76 (°F)
